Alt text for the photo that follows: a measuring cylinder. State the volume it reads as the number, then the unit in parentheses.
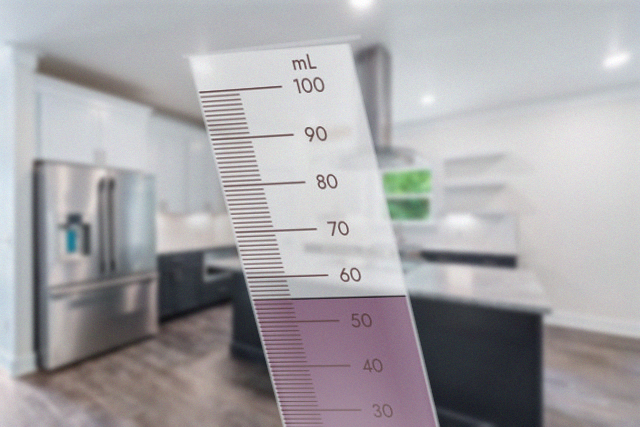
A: 55 (mL)
